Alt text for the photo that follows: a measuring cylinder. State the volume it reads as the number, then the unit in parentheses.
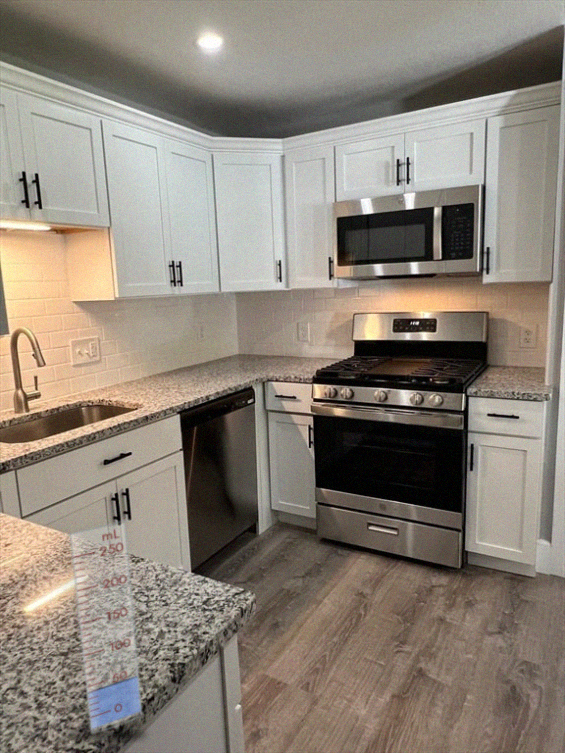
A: 40 (mL)
